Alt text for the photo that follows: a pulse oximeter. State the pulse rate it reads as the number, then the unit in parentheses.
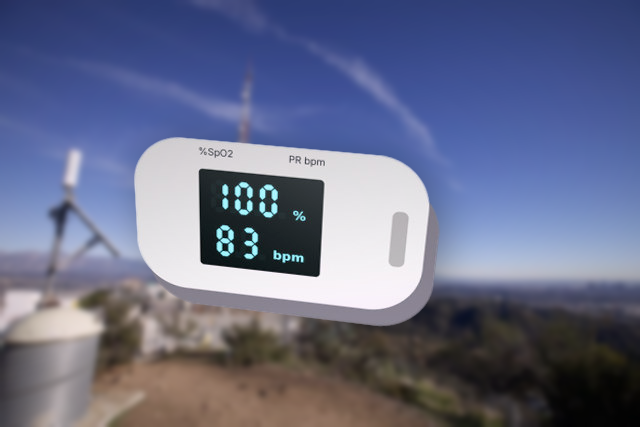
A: 83 (bpm)
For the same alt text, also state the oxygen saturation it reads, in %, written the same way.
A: 100 (%)
